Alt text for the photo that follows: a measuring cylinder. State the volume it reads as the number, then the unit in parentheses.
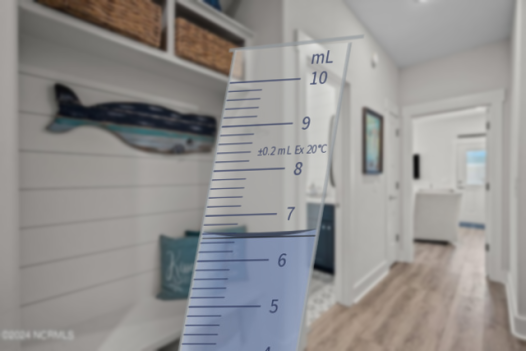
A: 6.5 (mL)
